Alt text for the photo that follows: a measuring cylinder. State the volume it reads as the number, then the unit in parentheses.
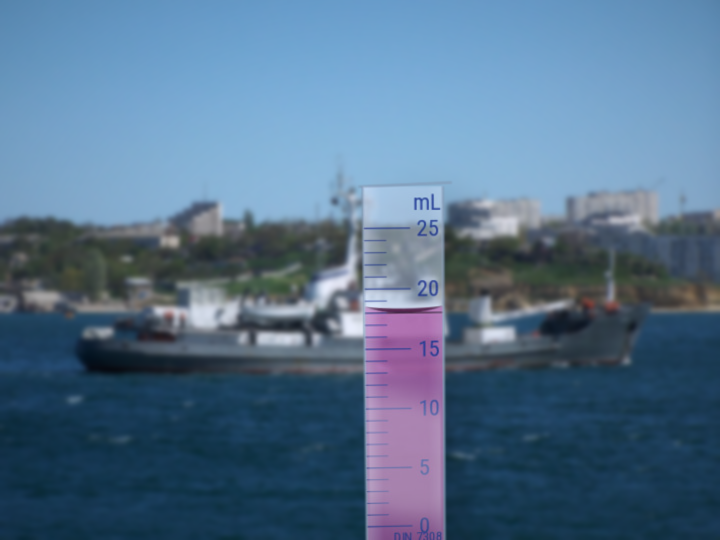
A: 18 (mL)
